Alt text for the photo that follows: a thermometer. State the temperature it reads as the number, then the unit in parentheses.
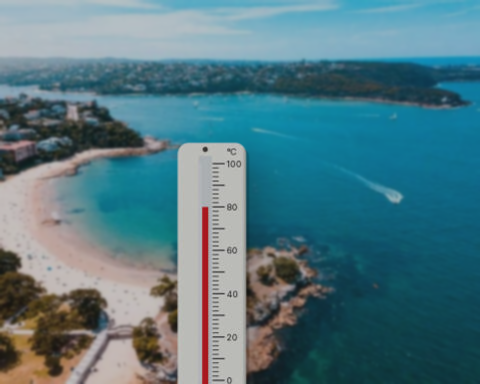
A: 80 (°C)
